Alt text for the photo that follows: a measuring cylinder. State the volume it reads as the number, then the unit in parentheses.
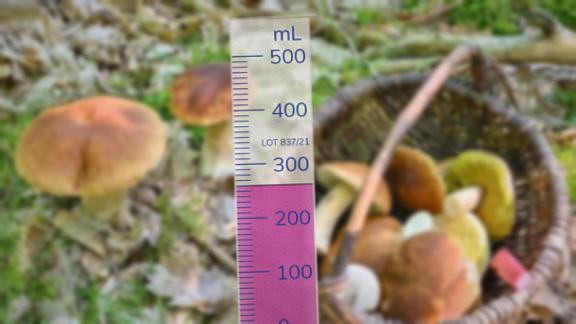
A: 260 (mL)
